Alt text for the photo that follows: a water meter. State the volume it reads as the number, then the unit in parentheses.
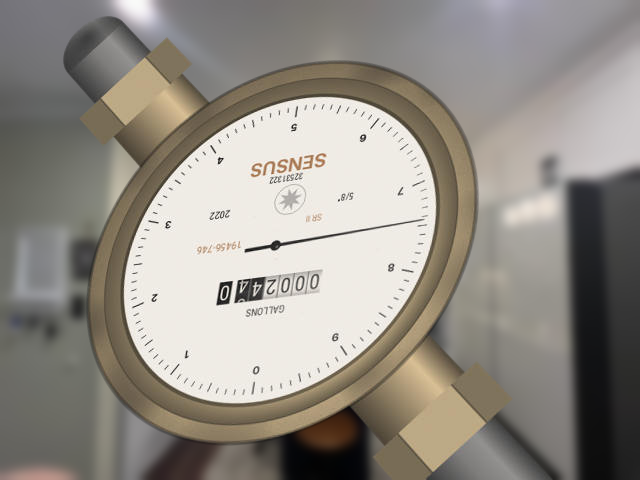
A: 2437.4 (gal)
